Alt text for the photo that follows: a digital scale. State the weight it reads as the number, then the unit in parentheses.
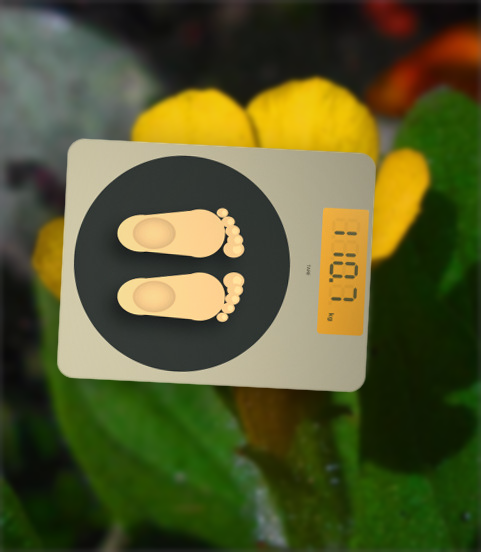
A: 110.7 (kg)
